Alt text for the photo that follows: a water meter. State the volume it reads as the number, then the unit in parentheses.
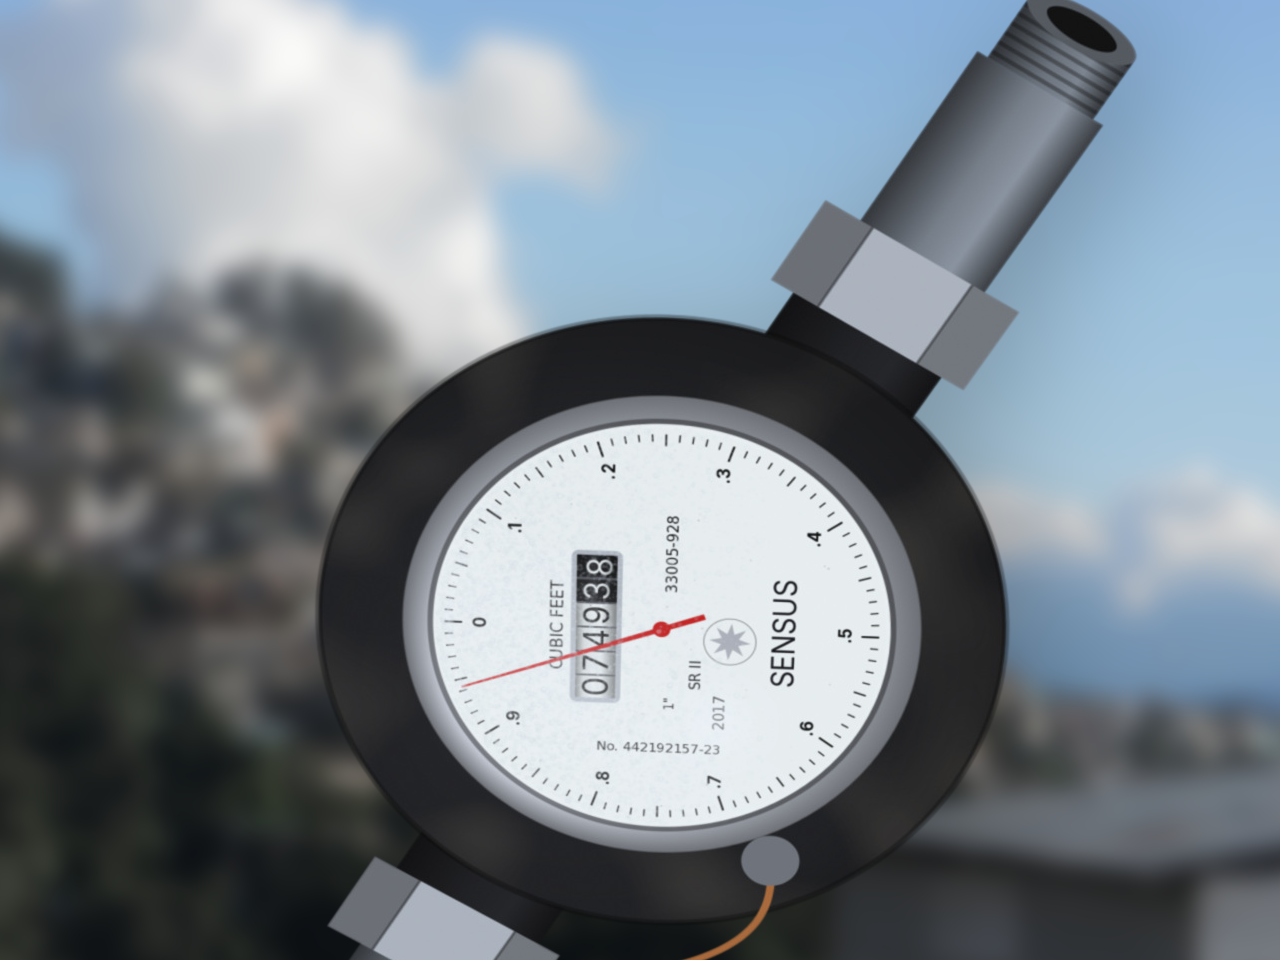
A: 74937.94 (ft³)
